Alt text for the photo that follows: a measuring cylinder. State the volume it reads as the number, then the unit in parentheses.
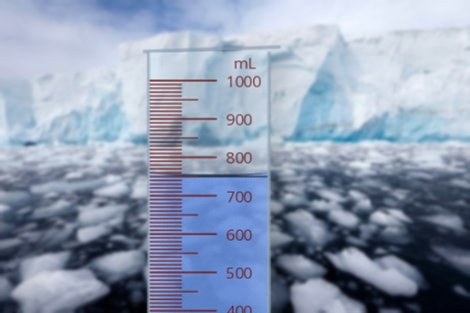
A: 750 (mL)
